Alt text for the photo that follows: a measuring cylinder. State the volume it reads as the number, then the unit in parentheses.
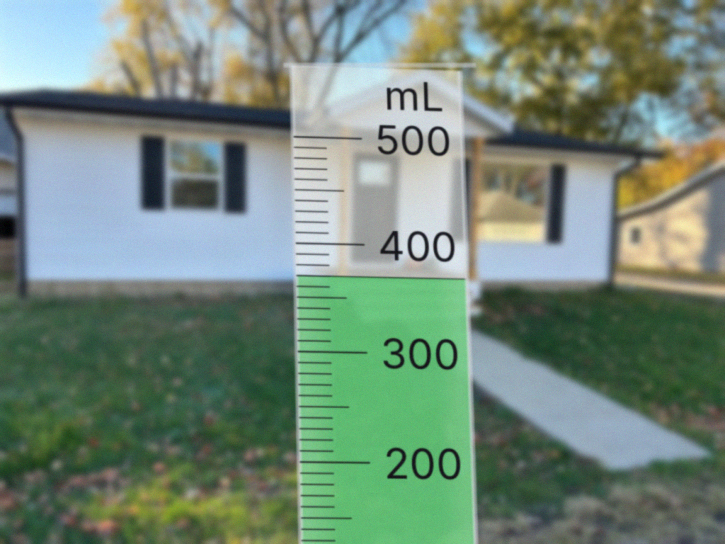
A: 370 (mL)
